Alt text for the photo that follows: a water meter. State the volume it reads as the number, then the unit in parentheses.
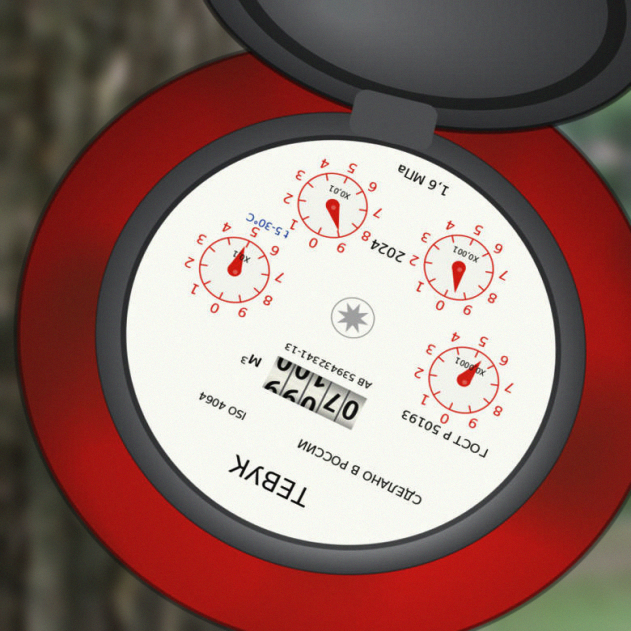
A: 7099.4895 (m³)
